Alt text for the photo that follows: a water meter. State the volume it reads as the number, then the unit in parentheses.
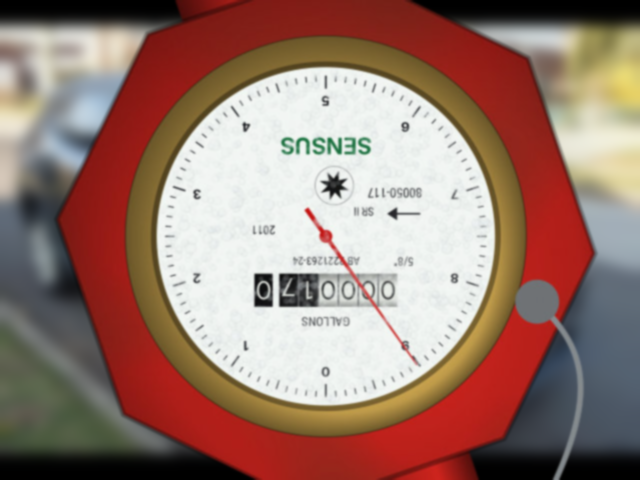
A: 169.0 (gal)
